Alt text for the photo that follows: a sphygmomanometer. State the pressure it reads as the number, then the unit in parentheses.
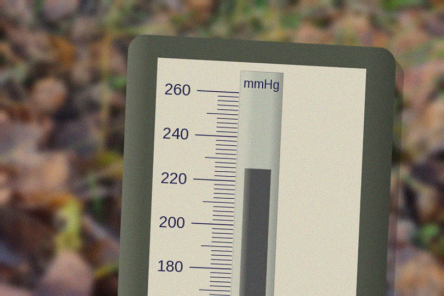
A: 226 (mmHg)
